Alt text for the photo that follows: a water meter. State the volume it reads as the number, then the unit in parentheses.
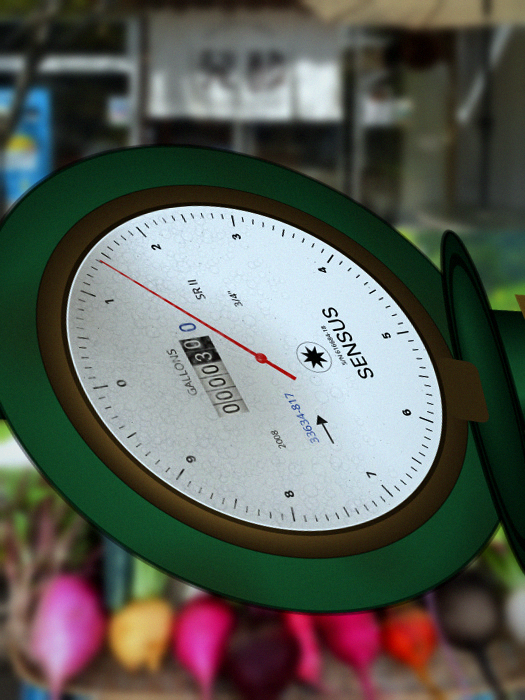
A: 301.4 (gal)
